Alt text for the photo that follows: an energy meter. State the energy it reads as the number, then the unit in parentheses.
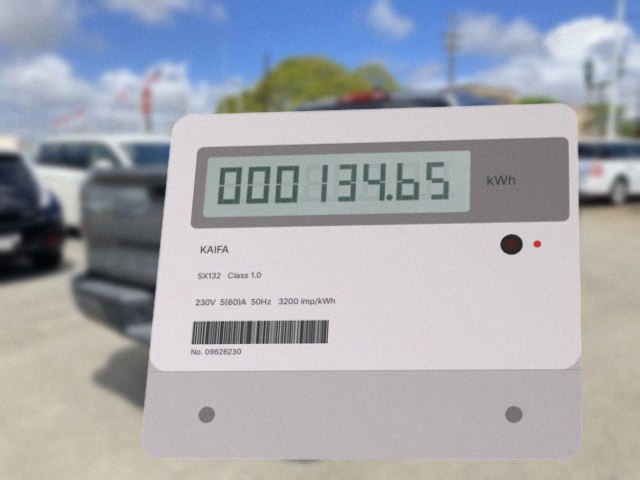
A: 134.65 (kWh)
